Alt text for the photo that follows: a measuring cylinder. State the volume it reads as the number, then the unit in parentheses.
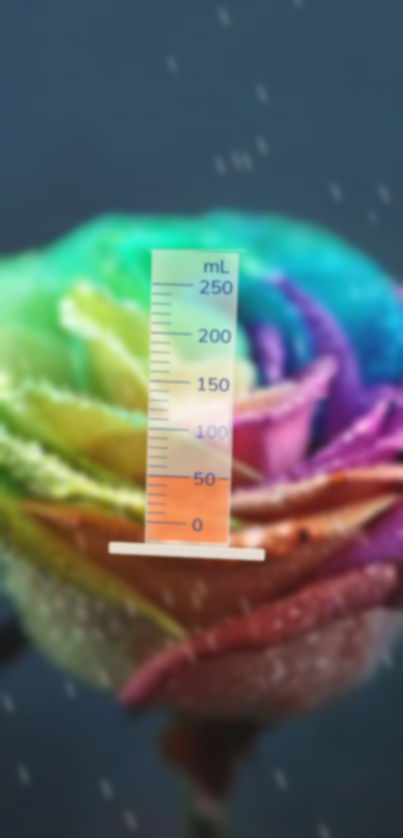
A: 50 (mL)
